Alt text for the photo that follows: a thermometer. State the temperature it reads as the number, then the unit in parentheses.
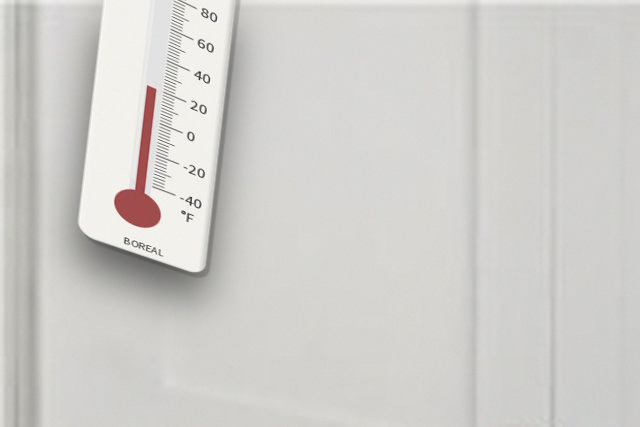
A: 20 (°F)
